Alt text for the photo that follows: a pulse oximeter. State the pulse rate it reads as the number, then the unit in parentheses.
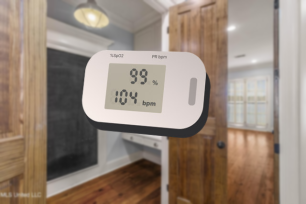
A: 104 (bpm)
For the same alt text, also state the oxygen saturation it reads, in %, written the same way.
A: 99 (%)
